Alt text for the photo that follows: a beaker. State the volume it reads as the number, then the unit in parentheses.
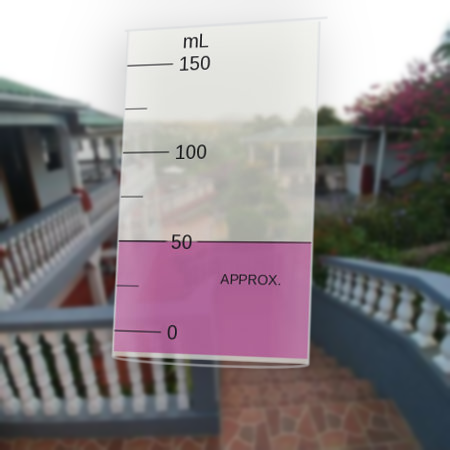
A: 50 (mL)
